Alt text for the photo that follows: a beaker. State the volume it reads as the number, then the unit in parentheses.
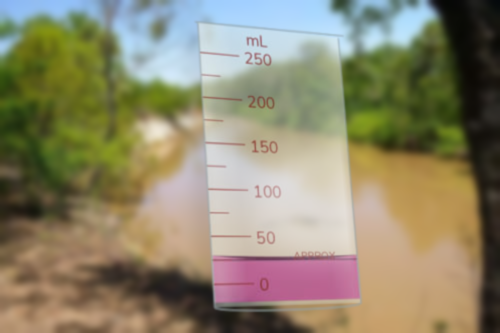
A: 25 (mL)
